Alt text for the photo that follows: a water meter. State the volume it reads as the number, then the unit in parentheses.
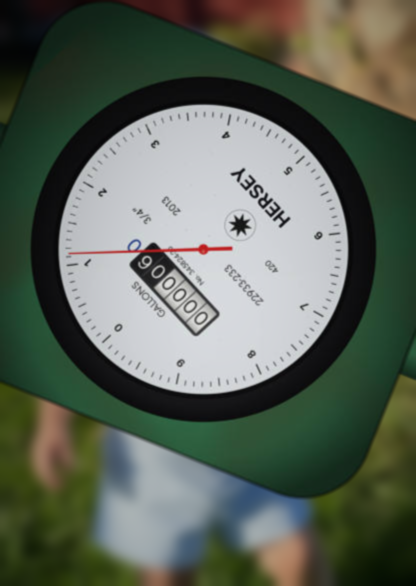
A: 61.1 (gal)
